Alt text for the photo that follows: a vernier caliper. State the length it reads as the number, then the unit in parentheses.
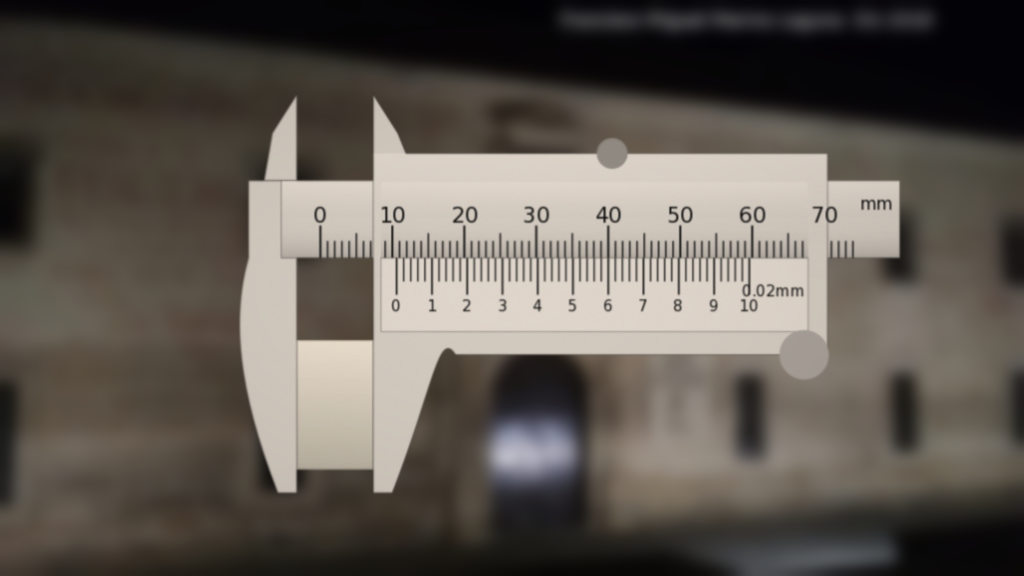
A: 10.6 (mm)
